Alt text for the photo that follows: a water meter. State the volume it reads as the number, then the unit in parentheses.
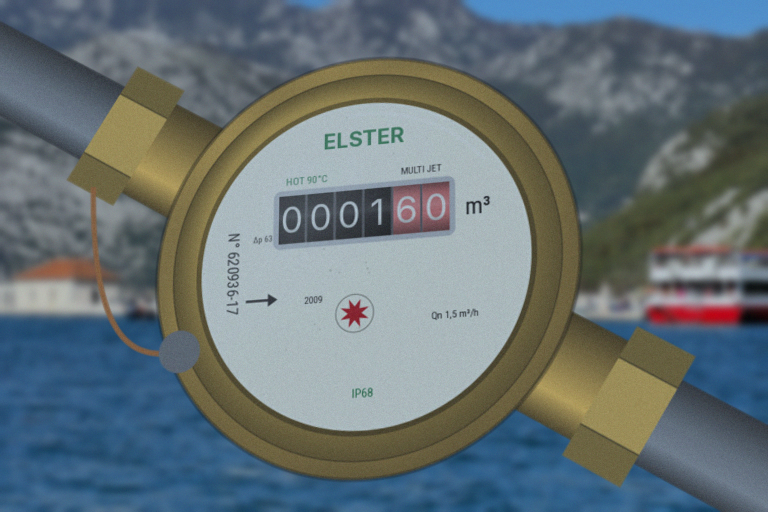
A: 1.60 (m³)
